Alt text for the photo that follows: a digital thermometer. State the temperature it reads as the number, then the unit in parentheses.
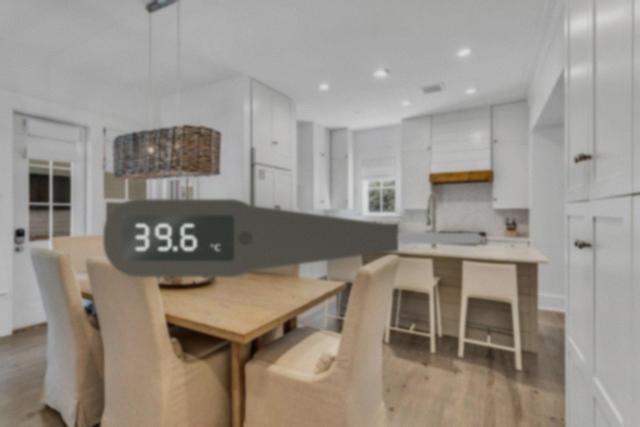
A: 39.6 (°C)
